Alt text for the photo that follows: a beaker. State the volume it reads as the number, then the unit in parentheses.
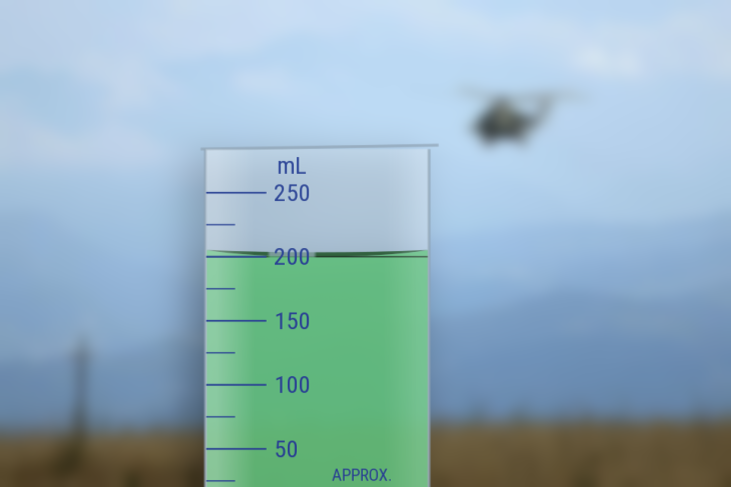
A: 200 (mL)
